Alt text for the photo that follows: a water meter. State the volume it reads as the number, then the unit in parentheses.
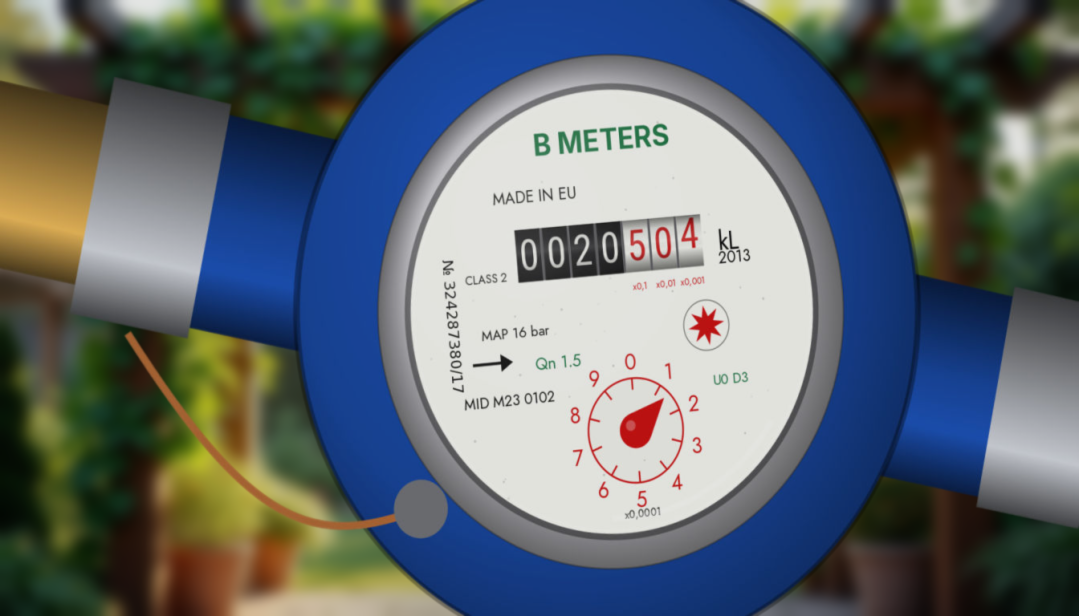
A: 20.5041 (kL)
